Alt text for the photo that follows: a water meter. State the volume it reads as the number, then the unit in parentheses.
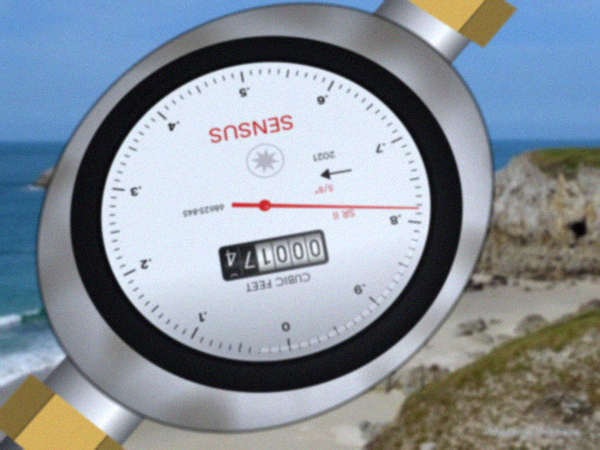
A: 173.78 (ft³)
